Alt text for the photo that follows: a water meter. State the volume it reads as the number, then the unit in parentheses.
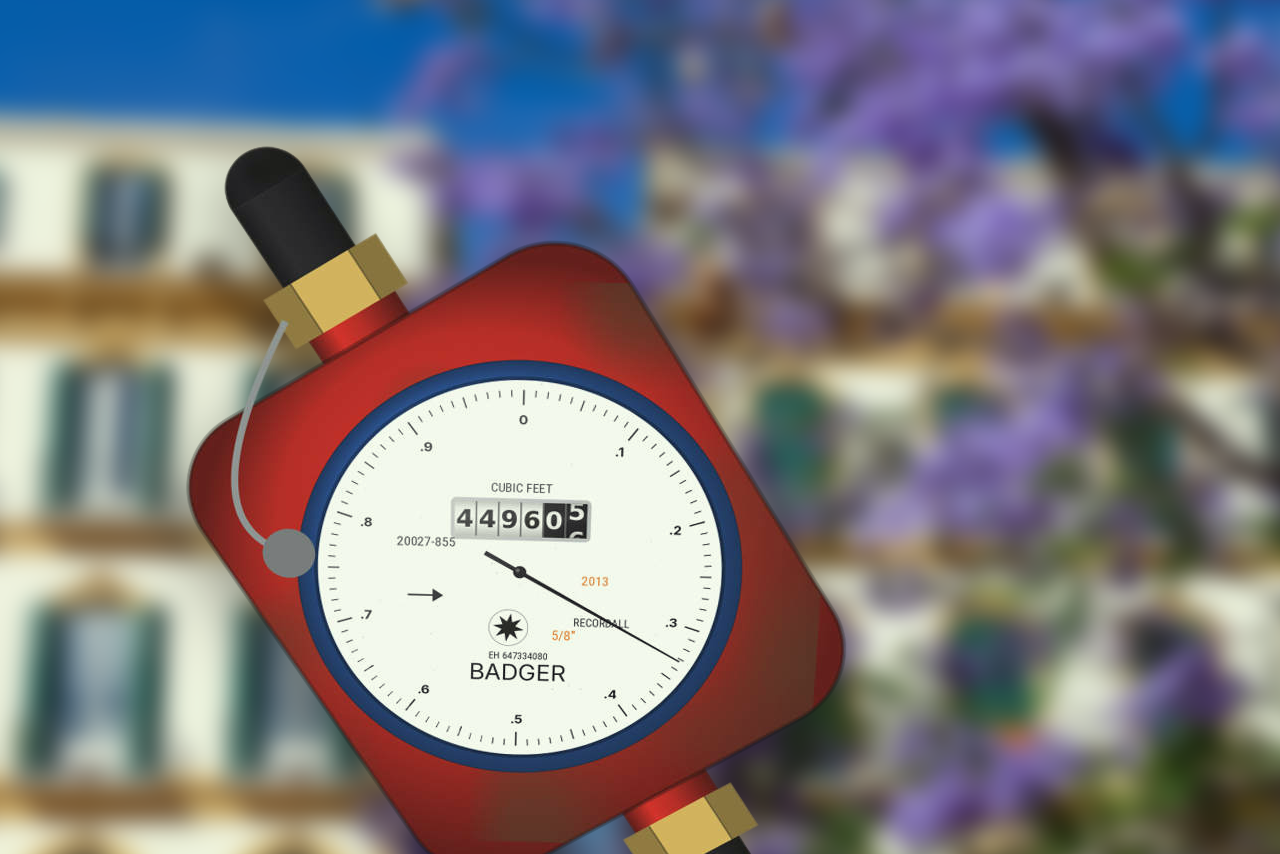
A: 449605.33 (ft³)
